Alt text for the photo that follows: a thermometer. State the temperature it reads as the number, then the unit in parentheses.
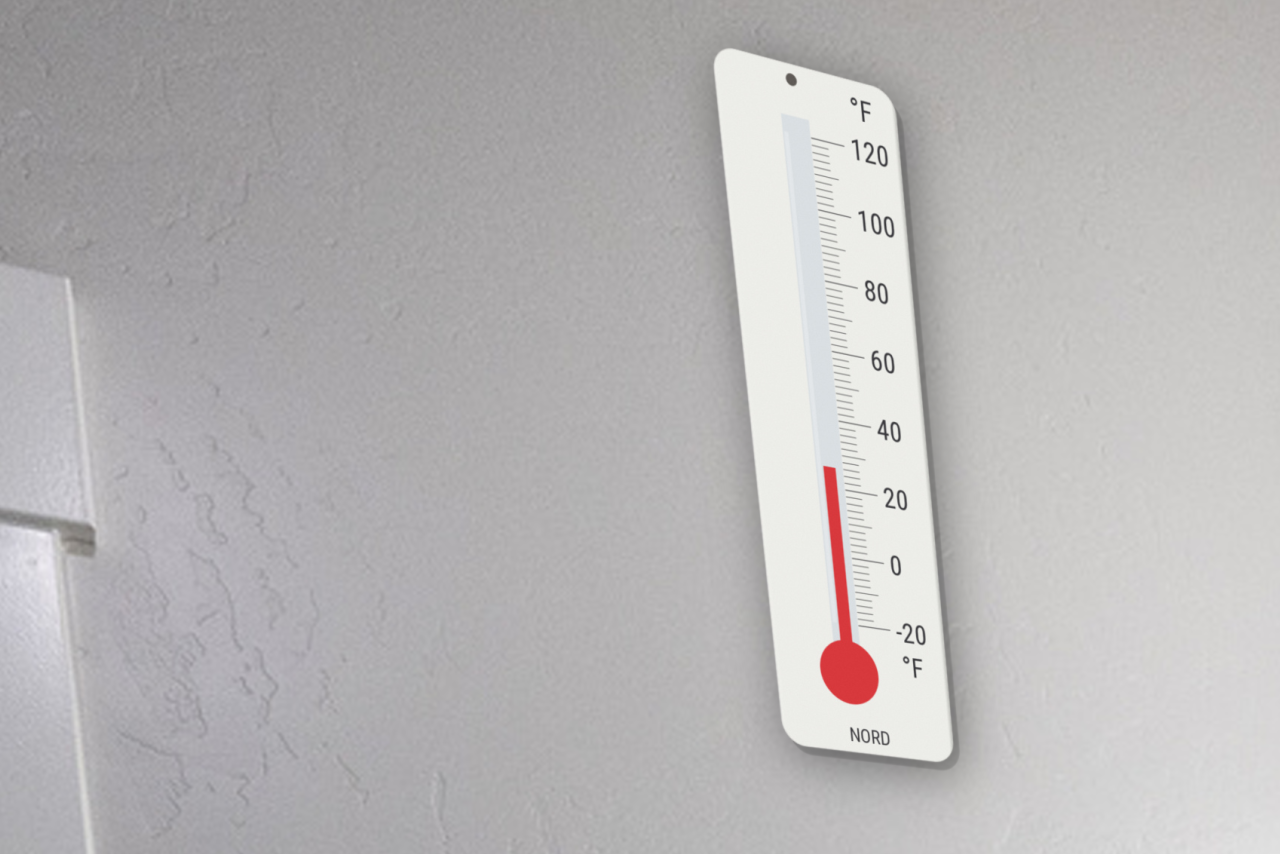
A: 26 (°F)
